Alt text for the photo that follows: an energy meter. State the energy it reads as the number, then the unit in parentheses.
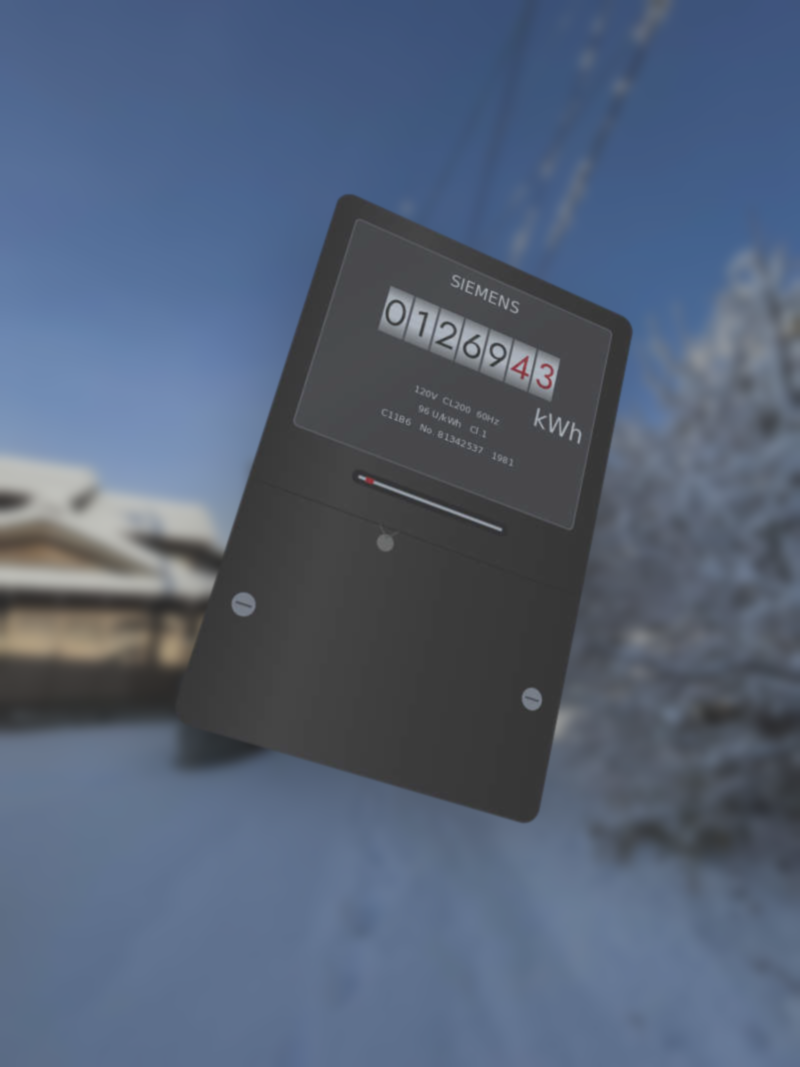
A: 1269.43 (kWh)
